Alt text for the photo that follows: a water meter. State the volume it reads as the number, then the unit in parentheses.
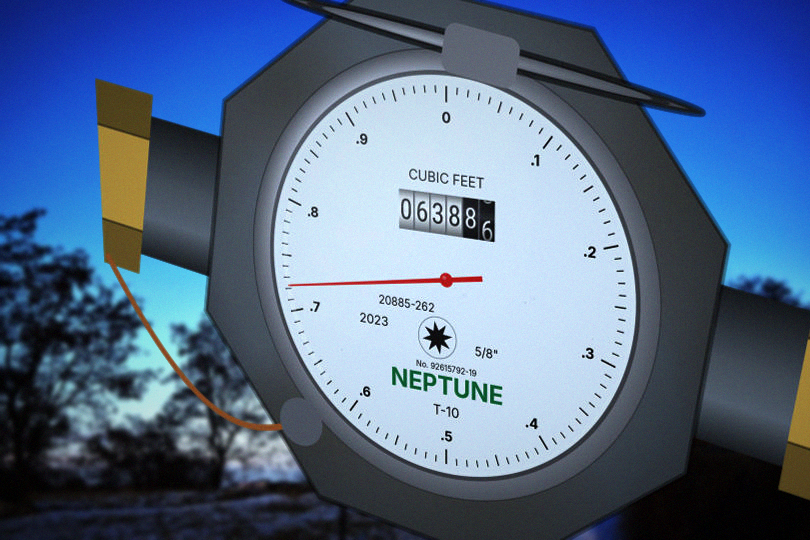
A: 63885.72 (ft³)
